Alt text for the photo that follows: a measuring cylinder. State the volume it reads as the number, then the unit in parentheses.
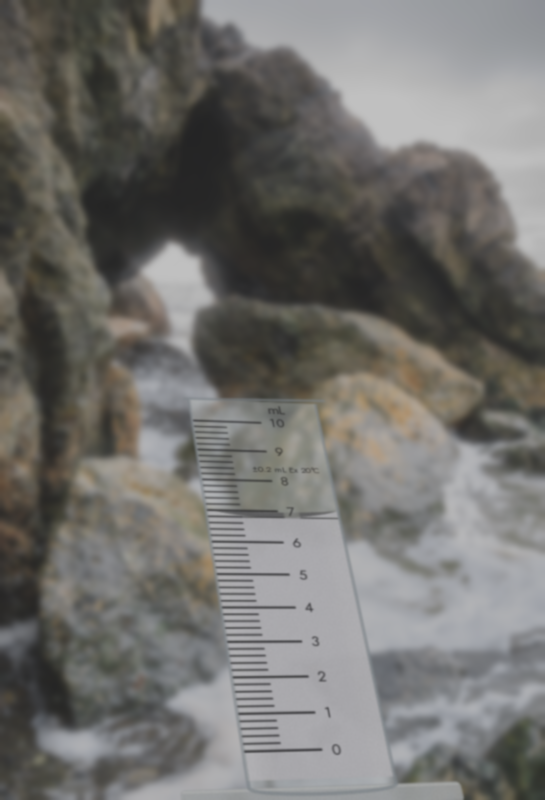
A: 6.8 (mL)
